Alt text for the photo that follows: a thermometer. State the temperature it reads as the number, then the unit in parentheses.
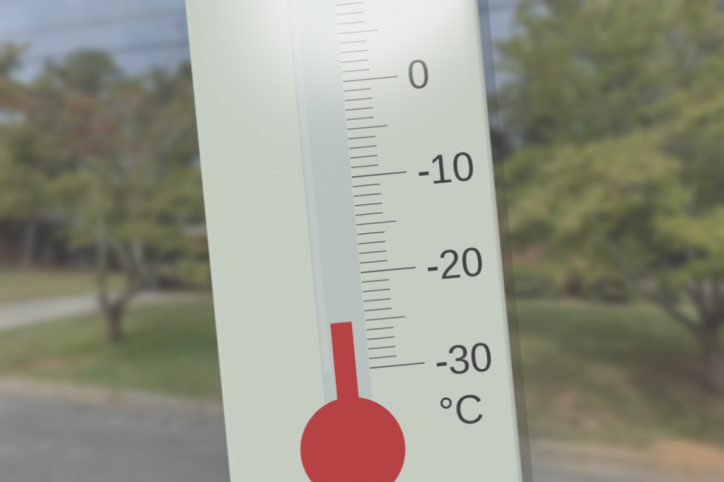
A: -25 (°C)
